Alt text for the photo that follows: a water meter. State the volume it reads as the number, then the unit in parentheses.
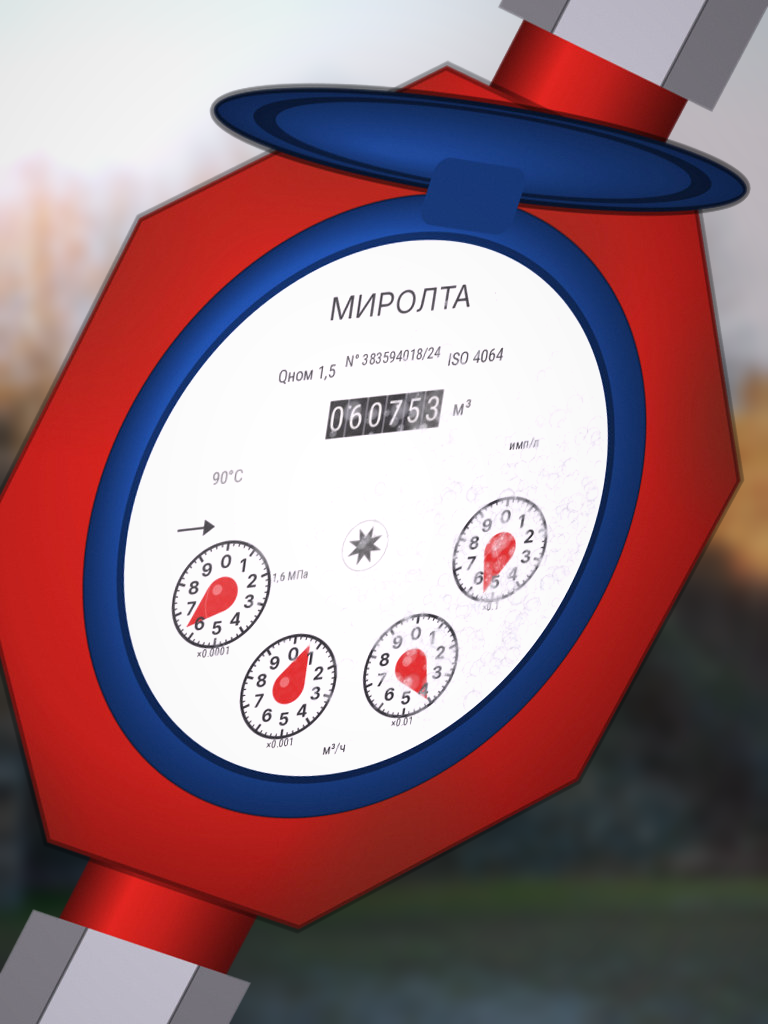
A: 60753.5406 (m³)
